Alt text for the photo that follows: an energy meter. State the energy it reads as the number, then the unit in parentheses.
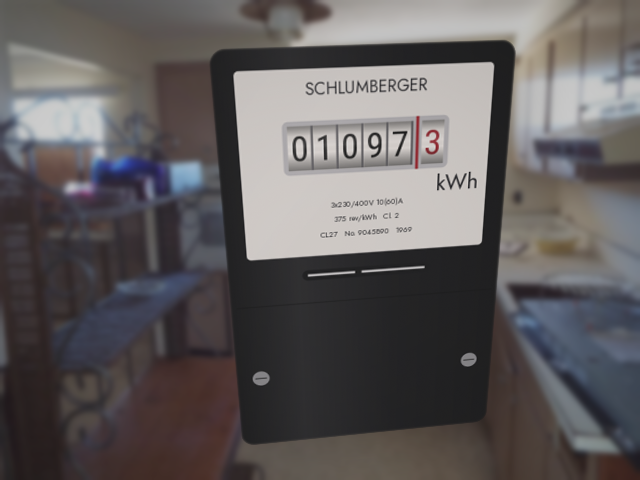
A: 1097.3 (kWh)
